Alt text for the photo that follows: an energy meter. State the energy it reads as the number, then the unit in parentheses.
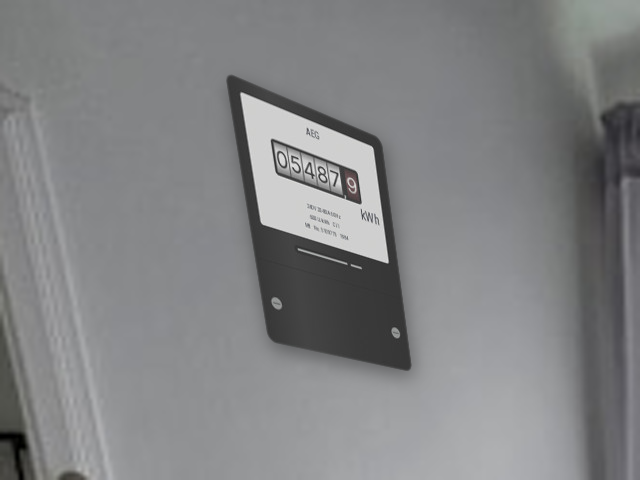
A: 5487.9 (kWh)
